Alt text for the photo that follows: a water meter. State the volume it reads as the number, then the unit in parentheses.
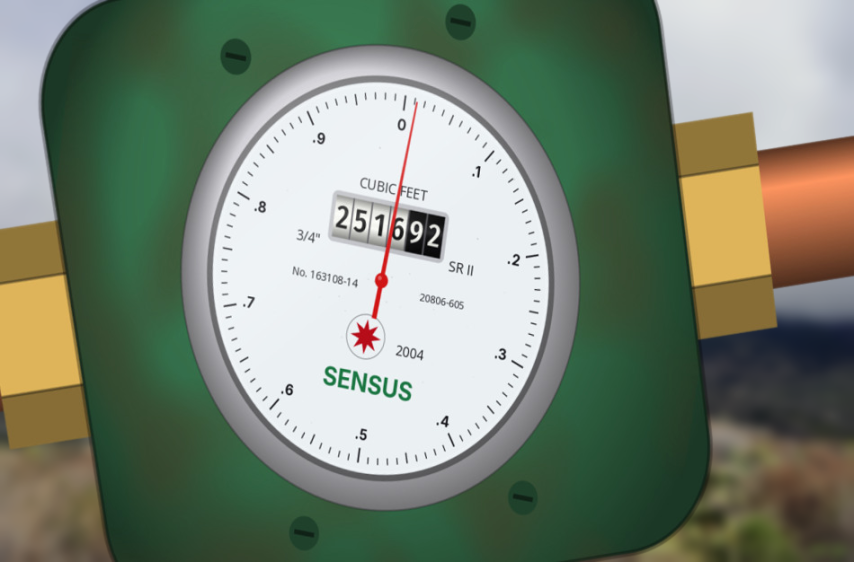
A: 251692.01 (ft³)
